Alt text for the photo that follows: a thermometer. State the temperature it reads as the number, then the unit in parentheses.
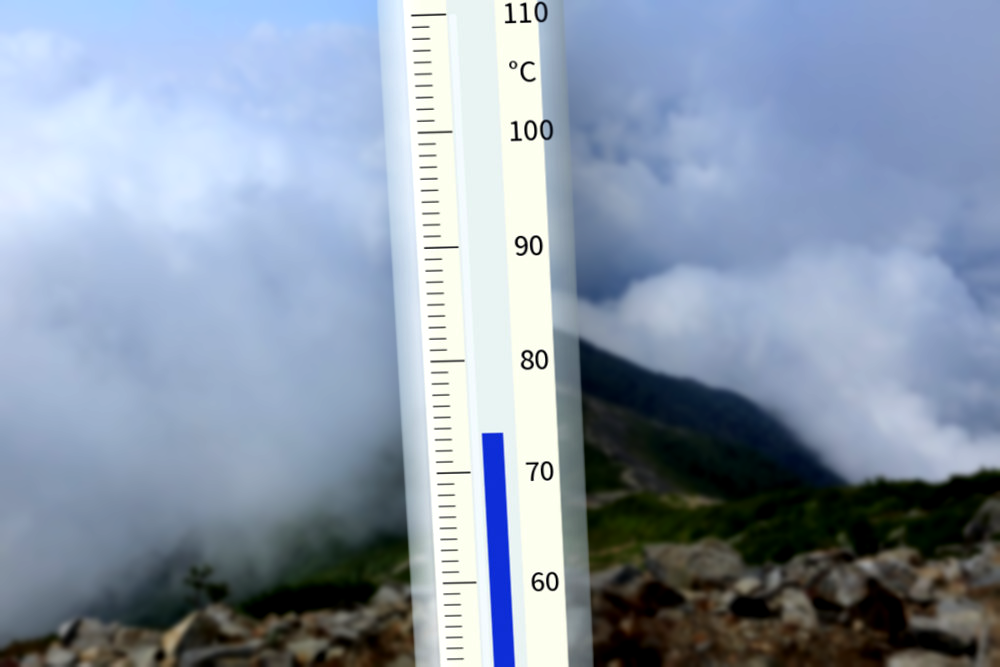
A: 73.5 (°C)
